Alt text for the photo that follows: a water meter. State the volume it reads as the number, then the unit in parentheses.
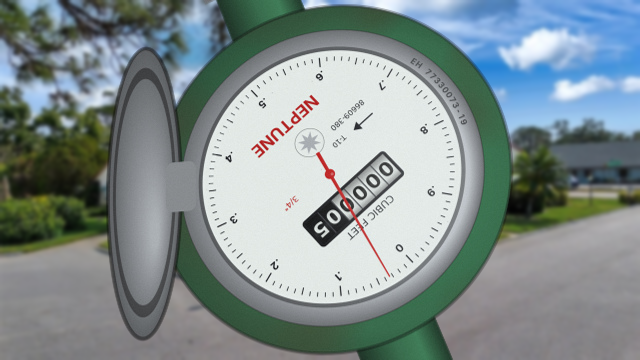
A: 5.03 (ft³)
